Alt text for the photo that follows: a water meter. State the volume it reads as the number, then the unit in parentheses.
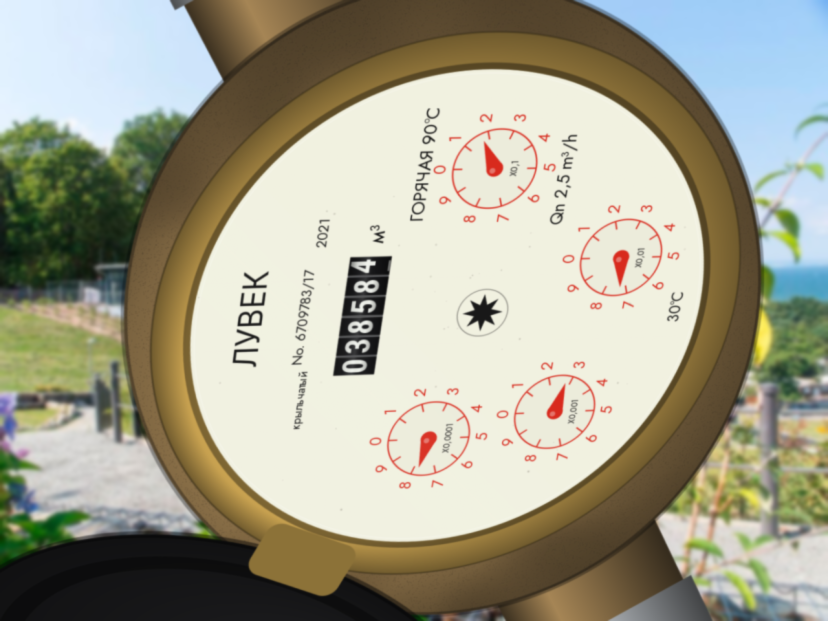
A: 38584.1727 (m³)
